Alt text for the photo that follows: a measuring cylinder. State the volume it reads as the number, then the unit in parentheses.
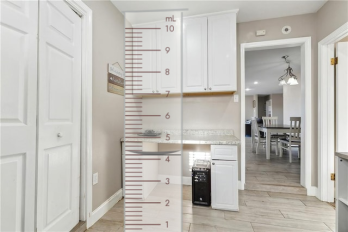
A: 4.2 (mL)
